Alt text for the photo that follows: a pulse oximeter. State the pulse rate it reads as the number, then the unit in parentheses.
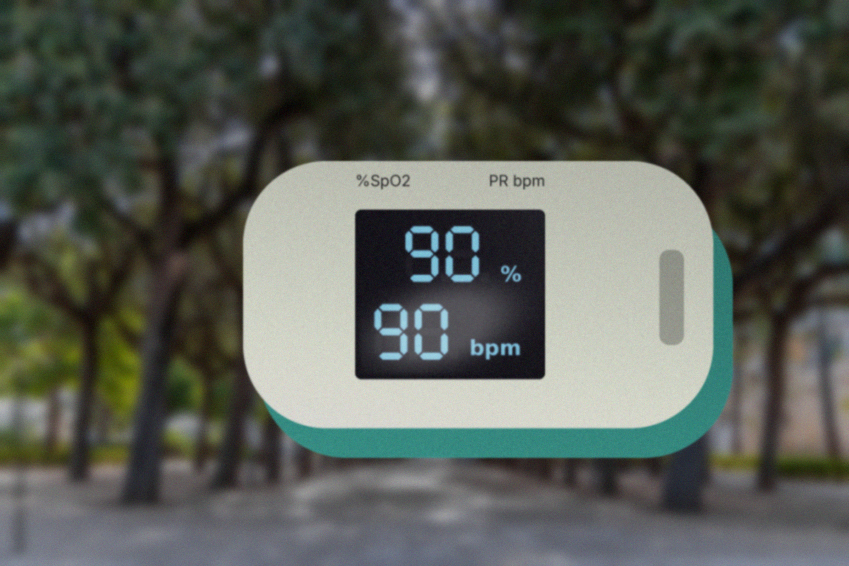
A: 90 (bpm)
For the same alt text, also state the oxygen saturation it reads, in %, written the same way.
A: 90 (%)
